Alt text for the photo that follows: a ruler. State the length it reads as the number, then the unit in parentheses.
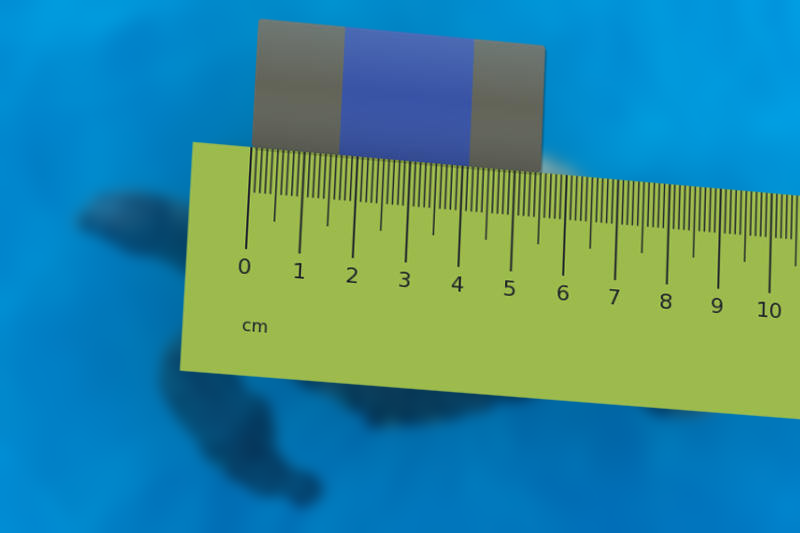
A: 5.5 (cm)
